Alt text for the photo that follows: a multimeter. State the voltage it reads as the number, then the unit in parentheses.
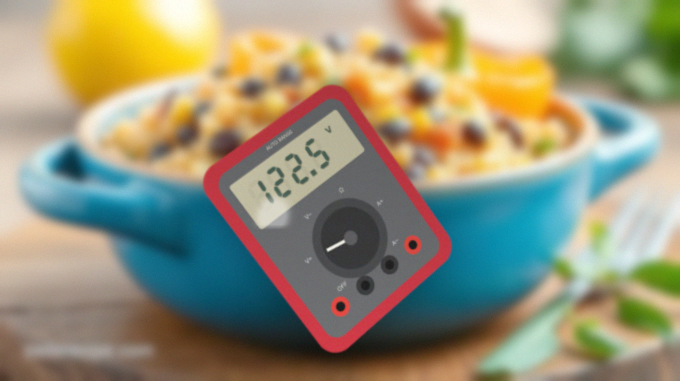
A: 122.5 (V)
